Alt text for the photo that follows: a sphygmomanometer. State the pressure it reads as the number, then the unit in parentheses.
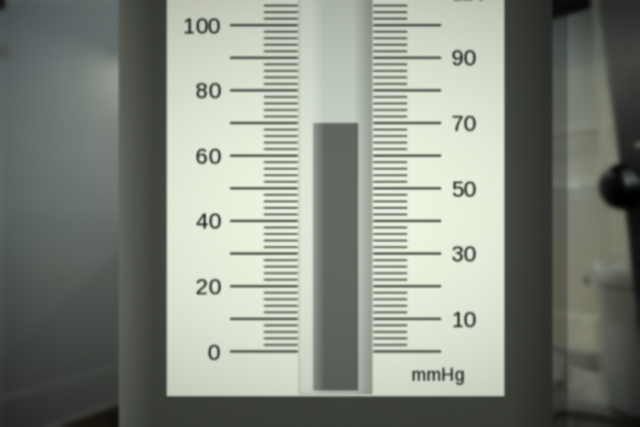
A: 70 (mmHg)
